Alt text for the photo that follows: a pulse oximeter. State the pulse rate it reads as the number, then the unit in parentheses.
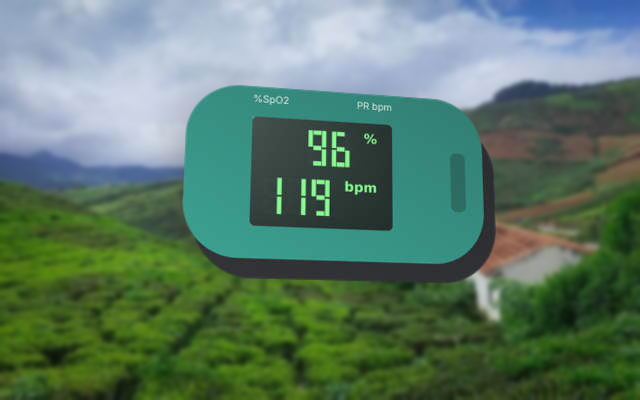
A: 119 (bpm)
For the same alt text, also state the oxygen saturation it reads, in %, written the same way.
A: 96 (%)
